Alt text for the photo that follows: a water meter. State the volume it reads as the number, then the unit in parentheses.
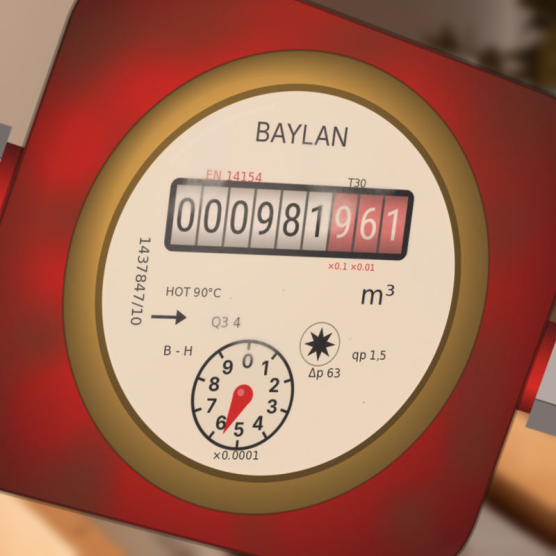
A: 981.9615 (m³)
